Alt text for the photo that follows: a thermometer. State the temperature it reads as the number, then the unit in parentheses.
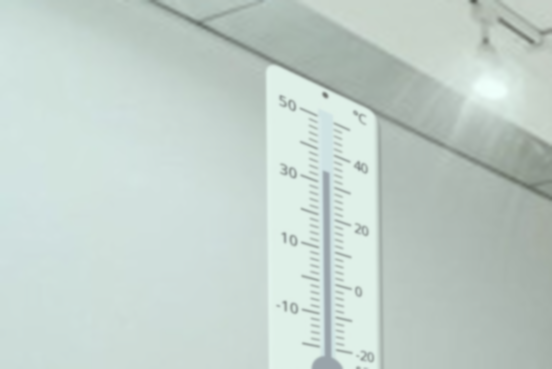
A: 34 (°C)
